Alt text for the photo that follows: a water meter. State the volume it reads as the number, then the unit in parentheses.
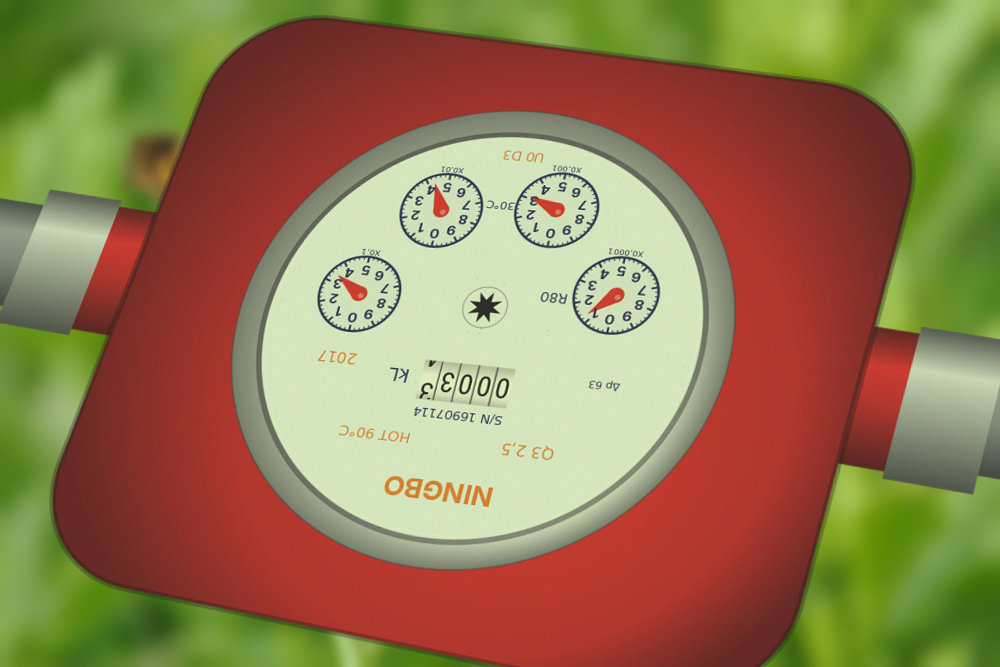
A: 33.3431 (kL)
